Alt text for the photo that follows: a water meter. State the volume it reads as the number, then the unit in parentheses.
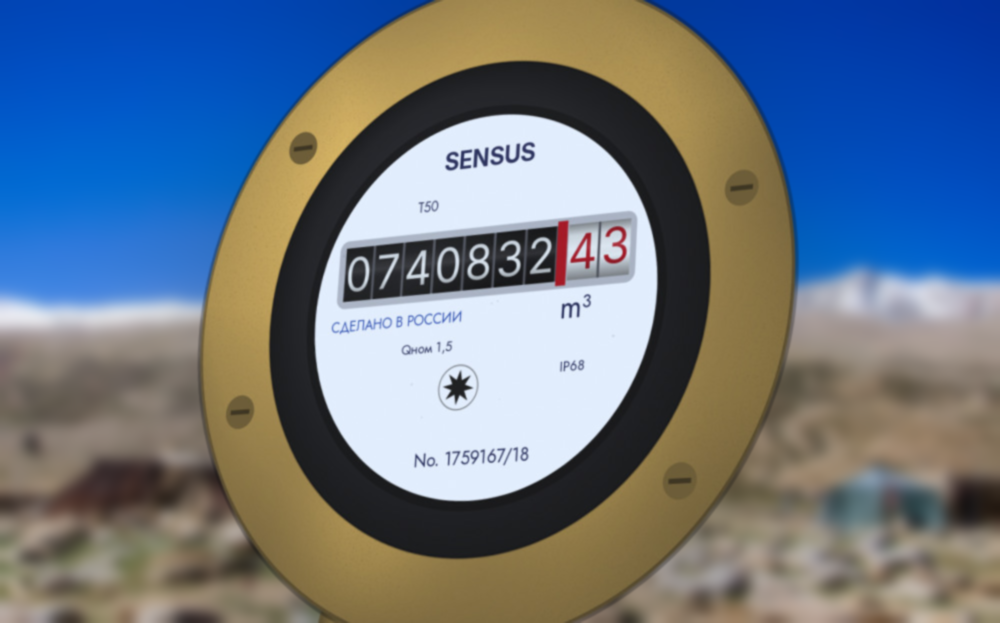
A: 740832.43 (m³)
